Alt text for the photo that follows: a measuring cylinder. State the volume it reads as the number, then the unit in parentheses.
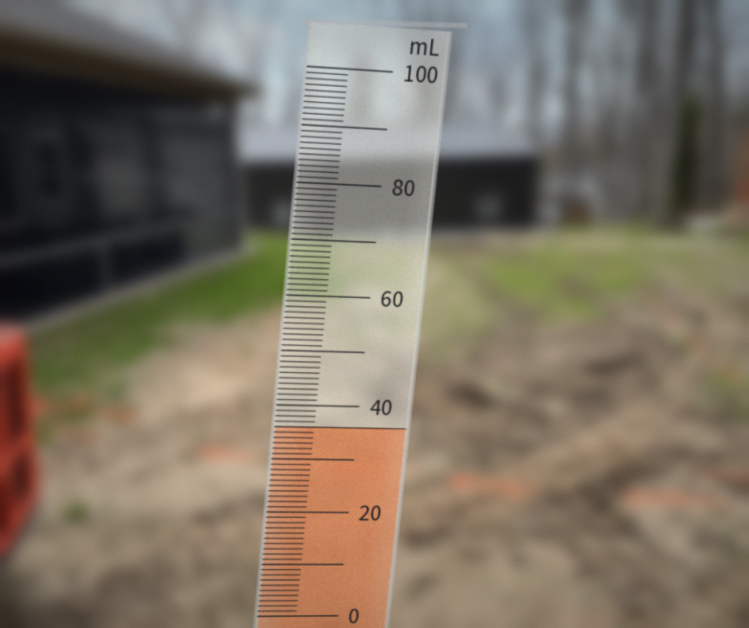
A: 36 (mL)
